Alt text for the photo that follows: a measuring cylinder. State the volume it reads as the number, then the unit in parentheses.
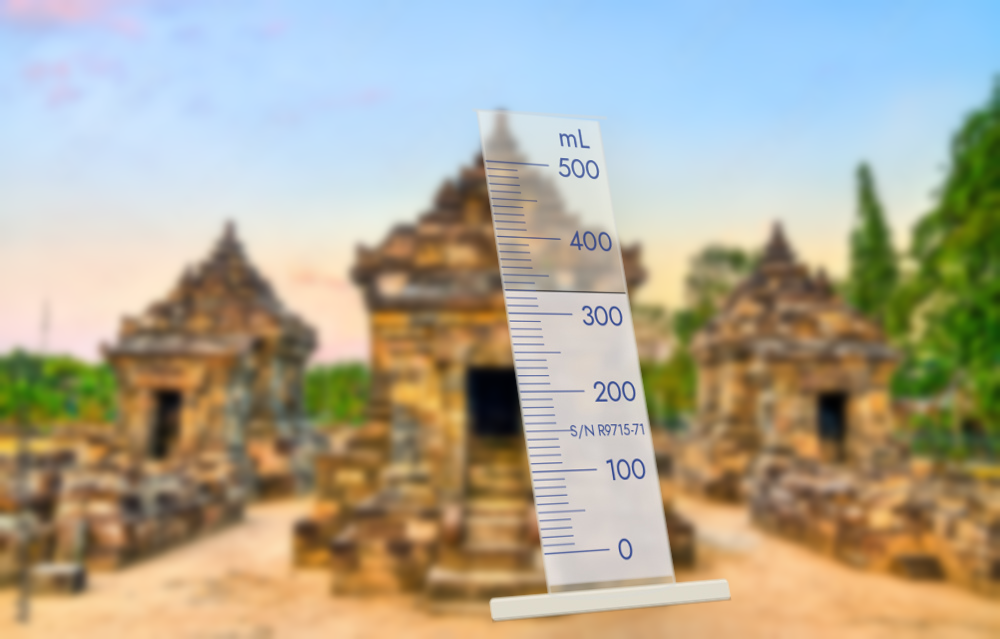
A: 330 (mL)
